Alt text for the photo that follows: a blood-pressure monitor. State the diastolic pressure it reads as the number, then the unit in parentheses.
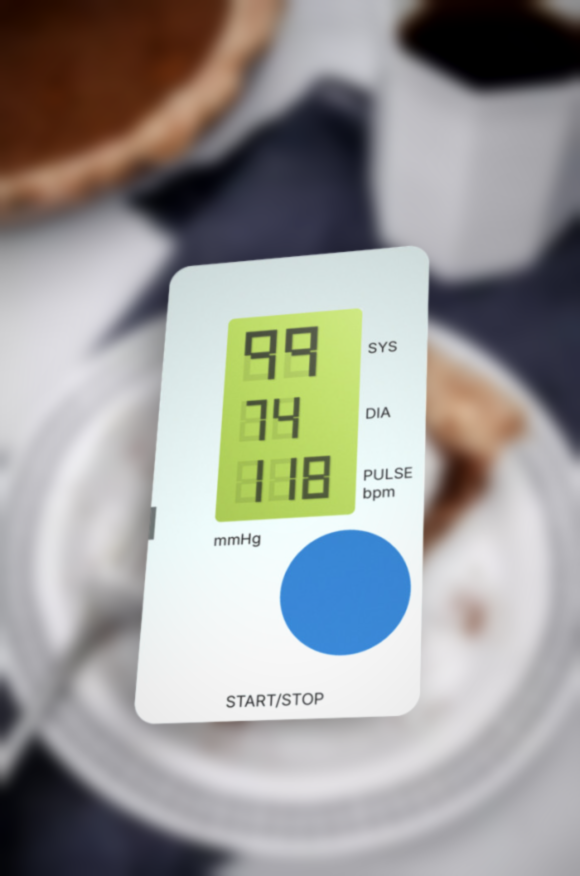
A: 74 (mmHg)
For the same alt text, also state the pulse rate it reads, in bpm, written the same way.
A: 118 (bpm)
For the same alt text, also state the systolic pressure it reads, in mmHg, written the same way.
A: 99 (mmHg)
